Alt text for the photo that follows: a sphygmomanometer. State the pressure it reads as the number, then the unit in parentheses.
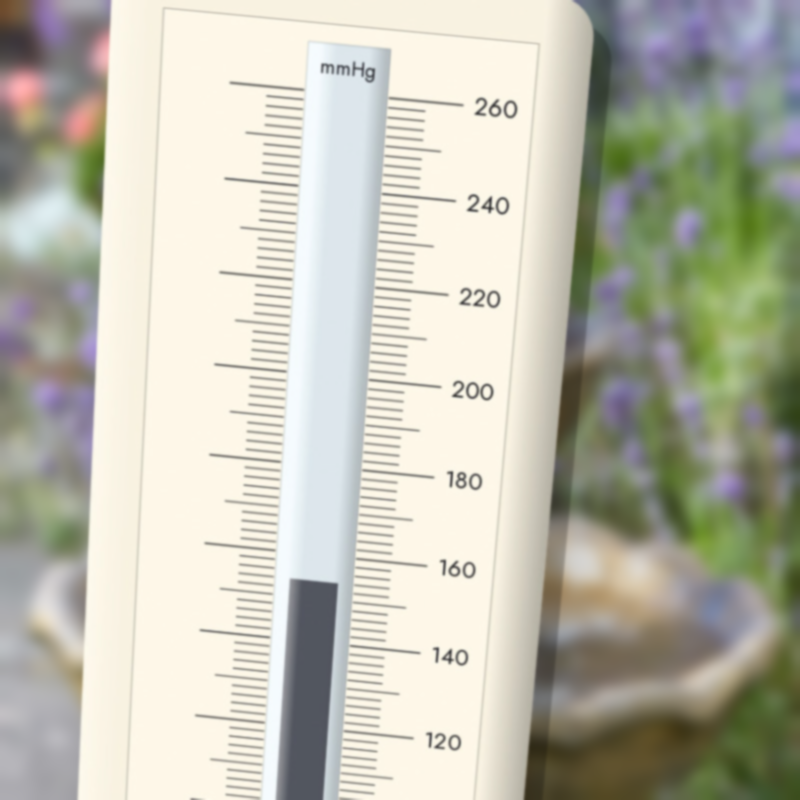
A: 154 (mmHg)
